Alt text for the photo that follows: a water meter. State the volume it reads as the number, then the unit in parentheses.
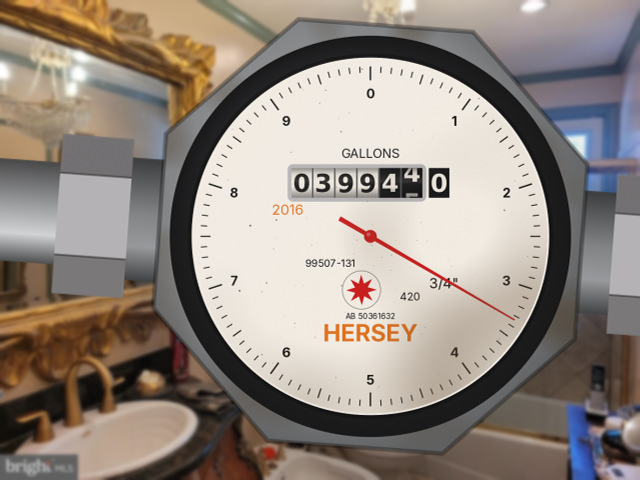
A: 399443.3 (gal)
